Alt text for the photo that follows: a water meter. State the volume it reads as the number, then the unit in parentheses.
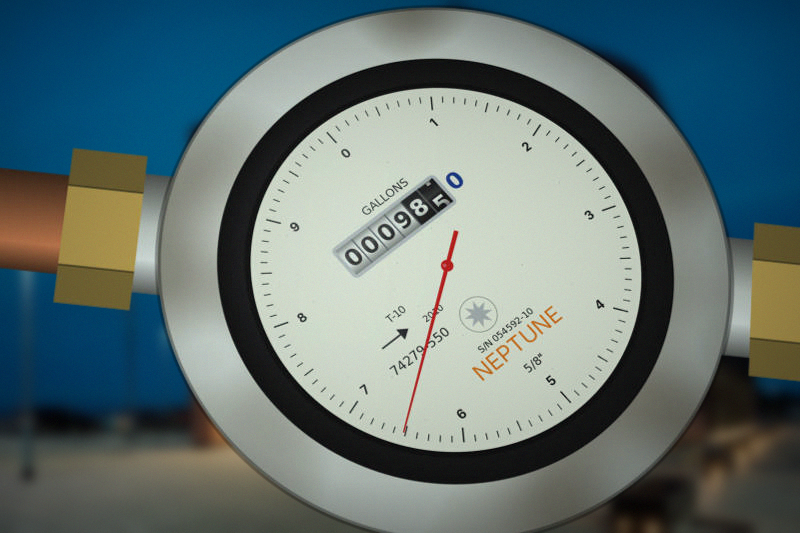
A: 9846.5 (gal)
